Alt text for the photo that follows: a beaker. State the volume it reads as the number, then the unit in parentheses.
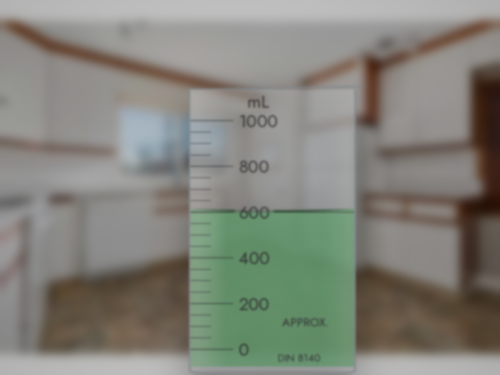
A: 600 (mL)
